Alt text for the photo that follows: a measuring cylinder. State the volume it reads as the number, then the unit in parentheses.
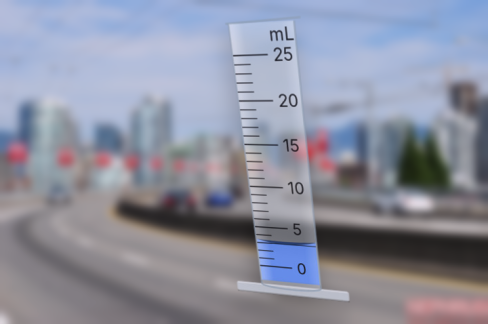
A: 3 (mL)
